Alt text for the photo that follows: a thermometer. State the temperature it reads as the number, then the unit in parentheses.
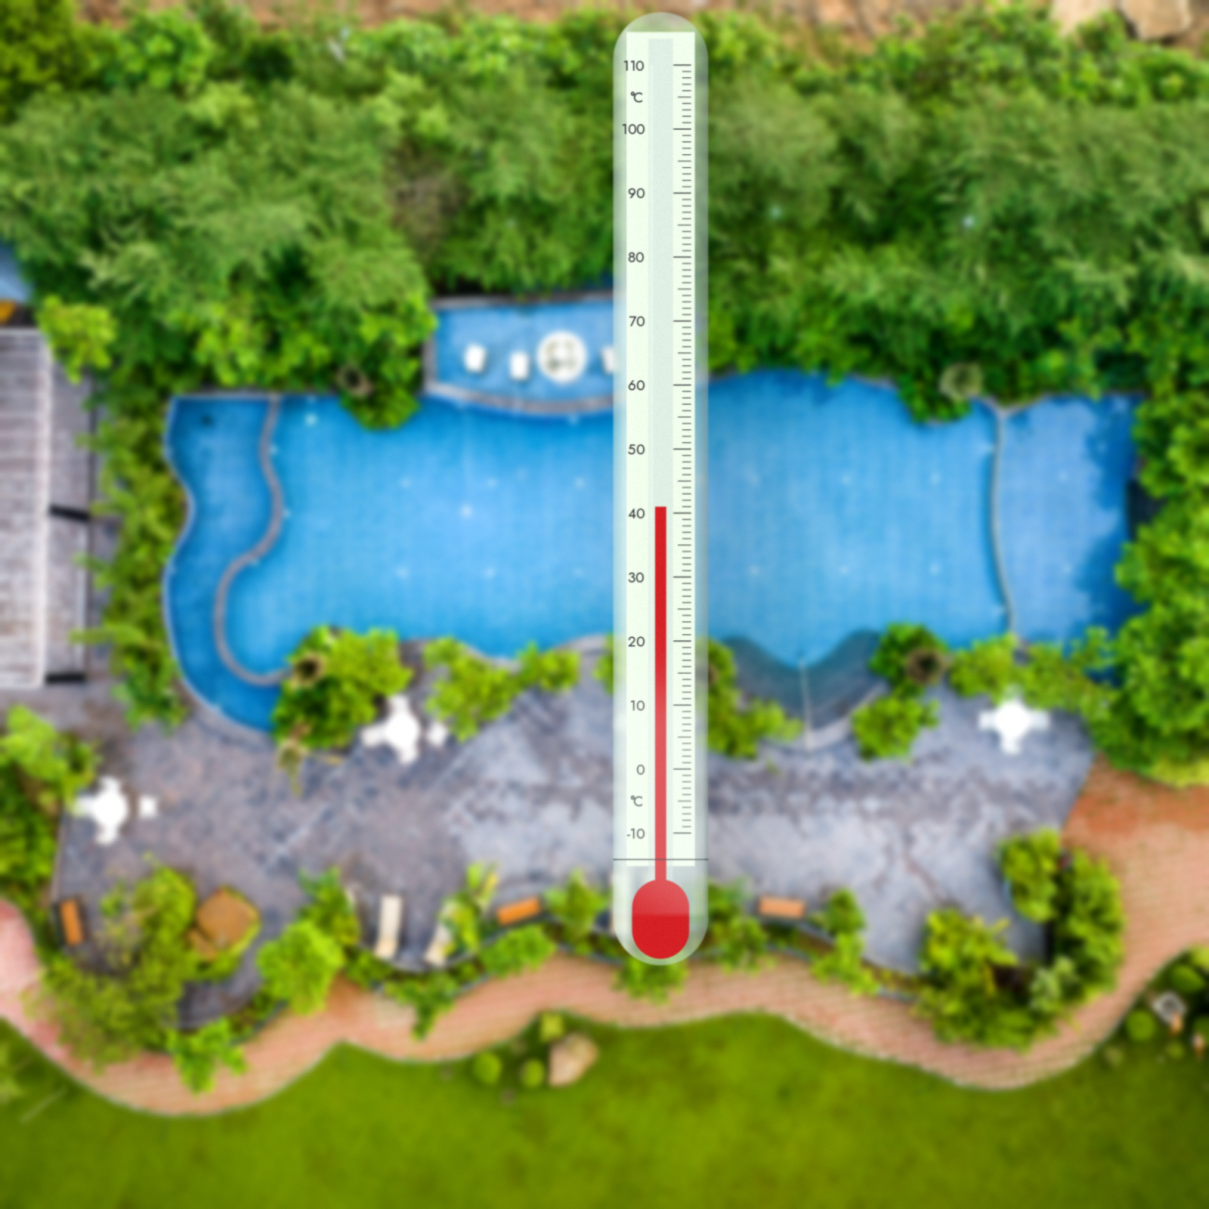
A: 41 (°C)
